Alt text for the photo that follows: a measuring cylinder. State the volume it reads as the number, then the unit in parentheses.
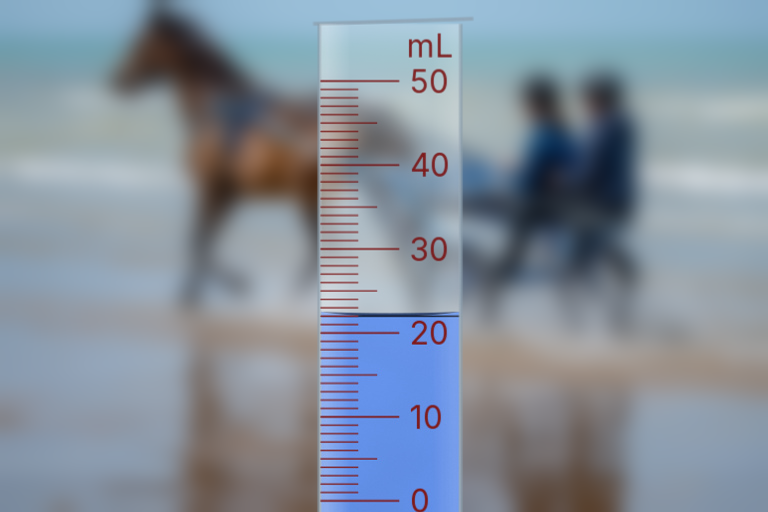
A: 22 (mL)
